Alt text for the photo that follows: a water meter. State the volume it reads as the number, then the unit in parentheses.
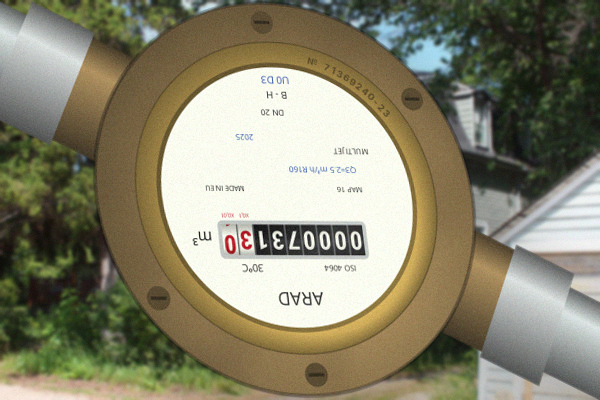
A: 731.30 (m³)
